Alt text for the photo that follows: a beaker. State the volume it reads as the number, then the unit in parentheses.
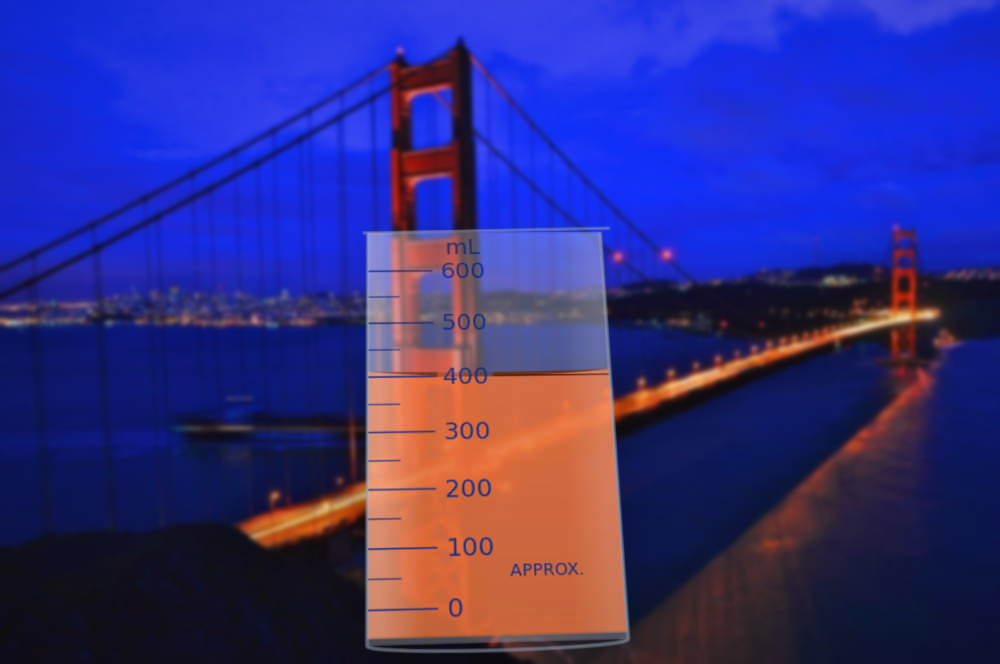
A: 400 (mL)
